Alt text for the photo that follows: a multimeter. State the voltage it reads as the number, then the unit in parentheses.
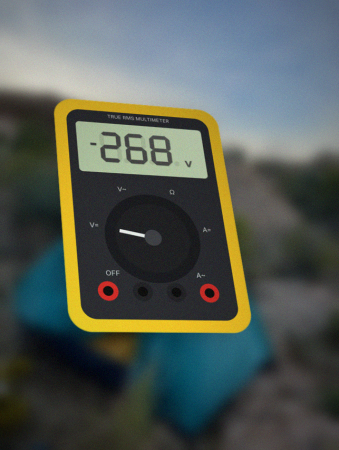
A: -268 (V)
